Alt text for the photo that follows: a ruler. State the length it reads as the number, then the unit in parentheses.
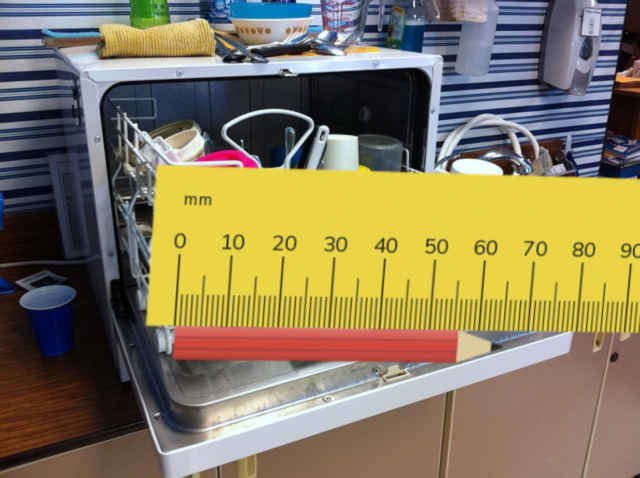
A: 65 (mm)
